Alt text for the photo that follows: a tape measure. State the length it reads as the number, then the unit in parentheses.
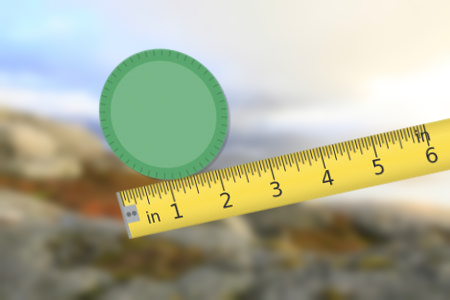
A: 2.5 (in)
